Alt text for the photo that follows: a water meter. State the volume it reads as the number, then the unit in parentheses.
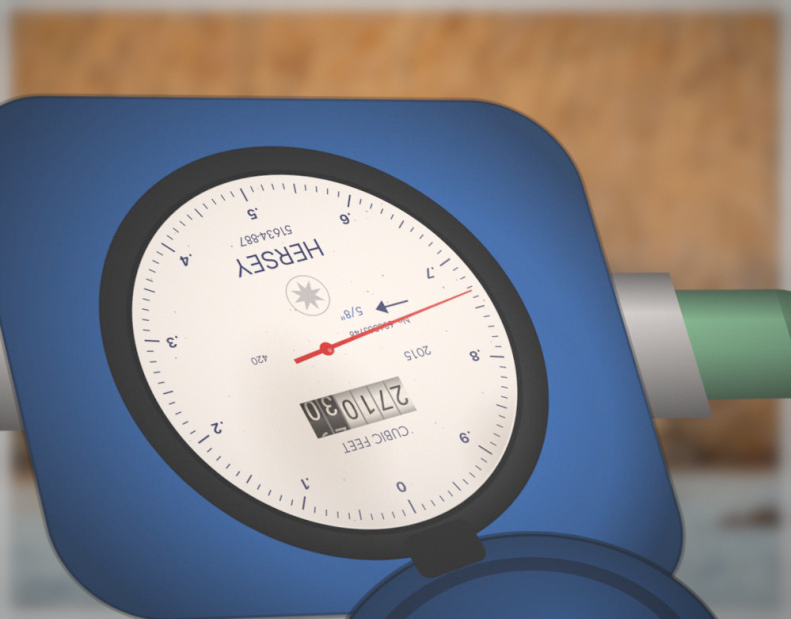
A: 271029.73 (ft³)
